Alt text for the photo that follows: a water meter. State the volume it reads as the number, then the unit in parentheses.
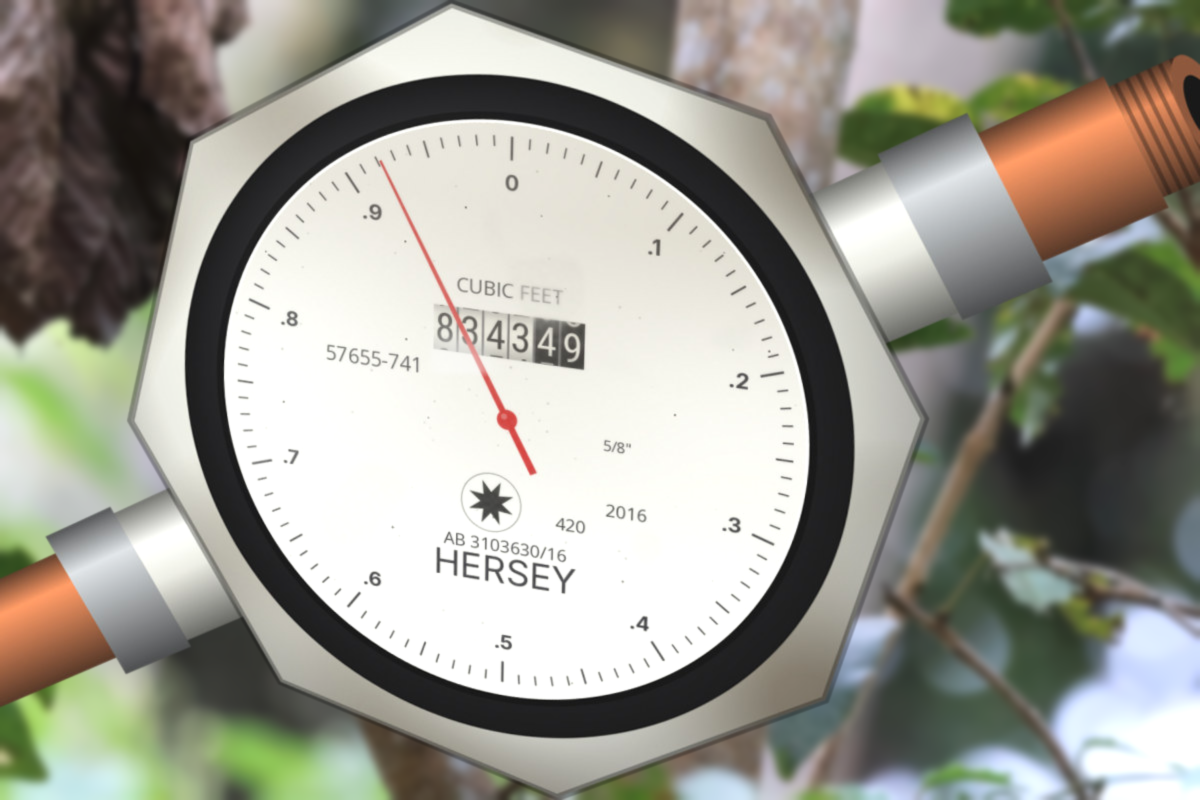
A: 834348.92 (ft³)
